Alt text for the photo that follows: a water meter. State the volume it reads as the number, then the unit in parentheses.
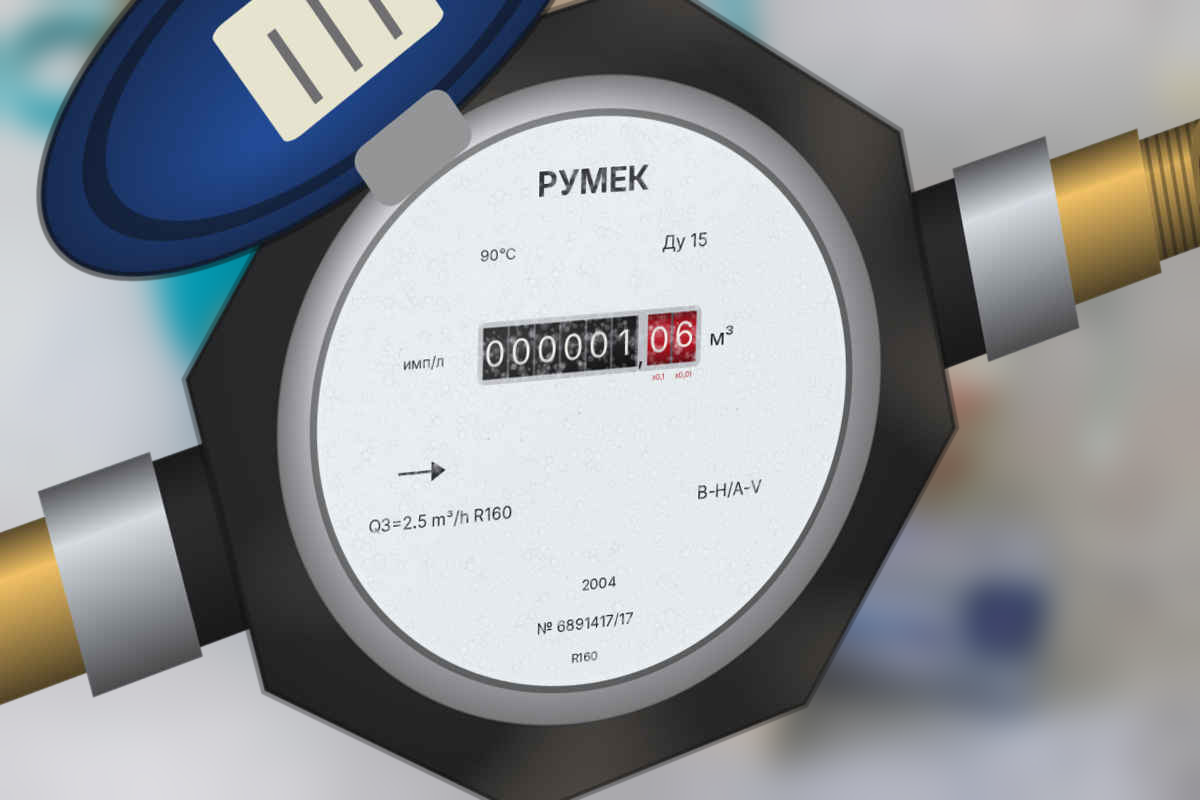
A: 1.06 (m³)
